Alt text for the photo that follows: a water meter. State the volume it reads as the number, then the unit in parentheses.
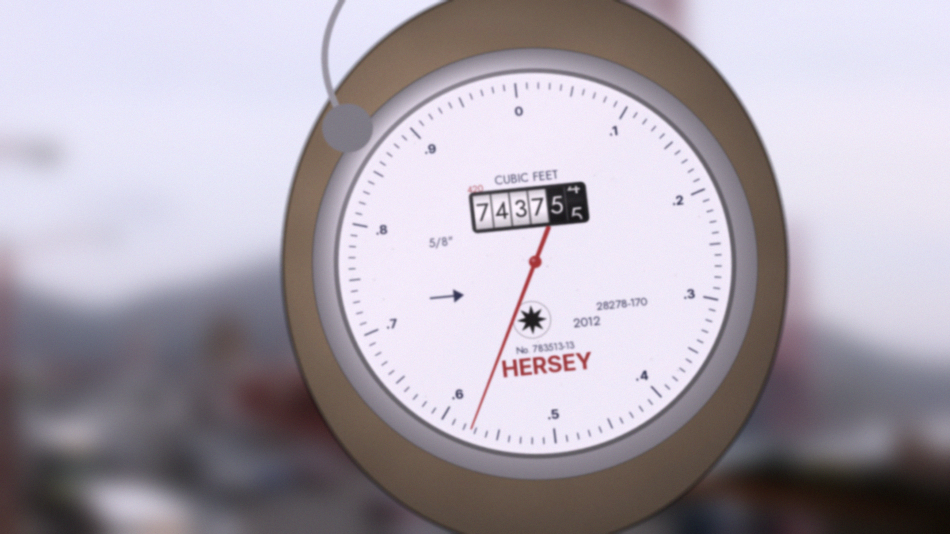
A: 743754.57 (ft³)
